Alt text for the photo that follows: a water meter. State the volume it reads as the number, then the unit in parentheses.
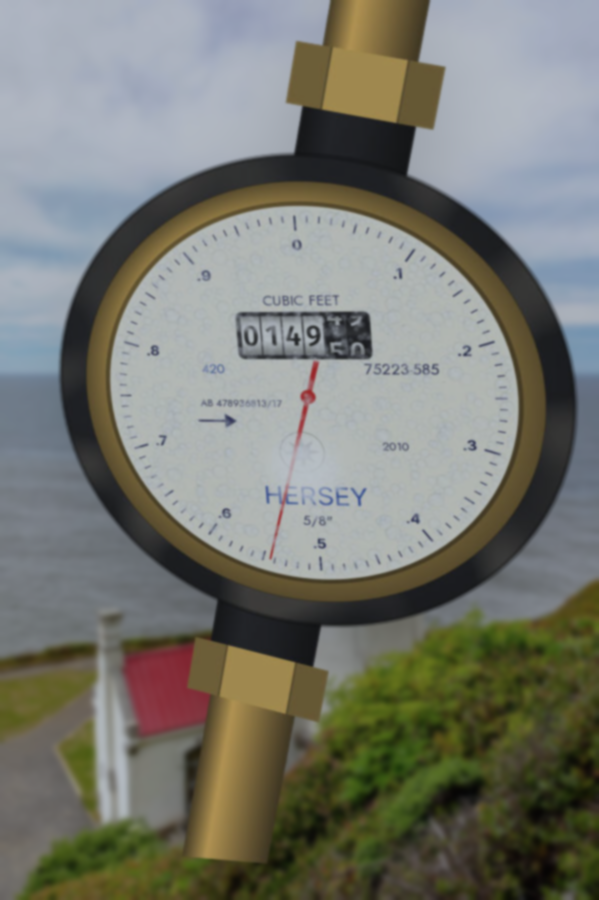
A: 14949.54 (ft³)
